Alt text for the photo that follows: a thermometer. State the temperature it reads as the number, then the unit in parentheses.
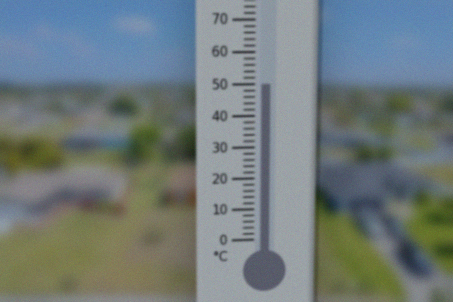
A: 50 (°C)
